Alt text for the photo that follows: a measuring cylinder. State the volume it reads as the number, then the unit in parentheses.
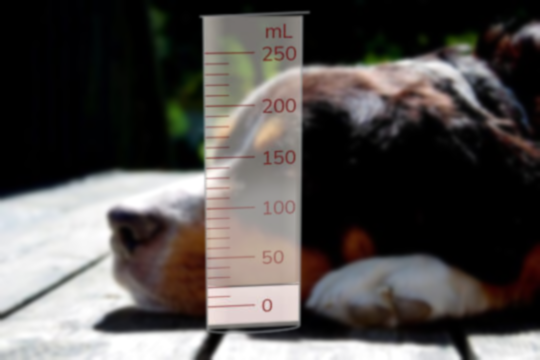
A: 20 (mL)
